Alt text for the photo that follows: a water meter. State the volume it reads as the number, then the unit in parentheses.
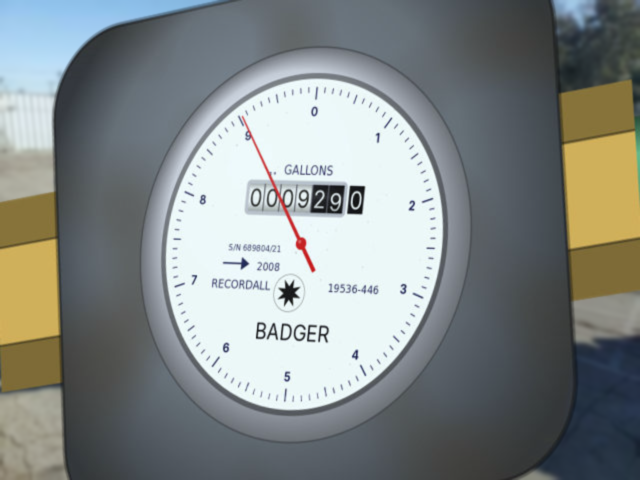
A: 9289.0 (gal)
